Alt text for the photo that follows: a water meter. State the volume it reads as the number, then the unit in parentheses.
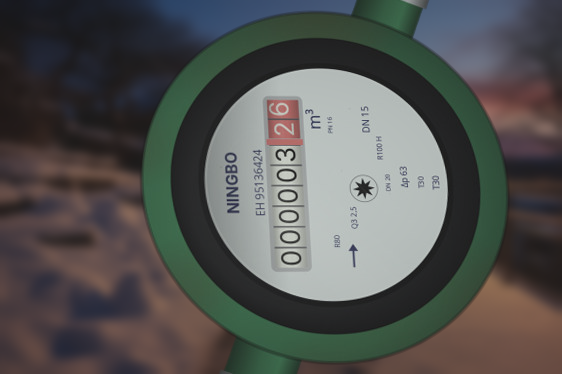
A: 3.26 (m³)
